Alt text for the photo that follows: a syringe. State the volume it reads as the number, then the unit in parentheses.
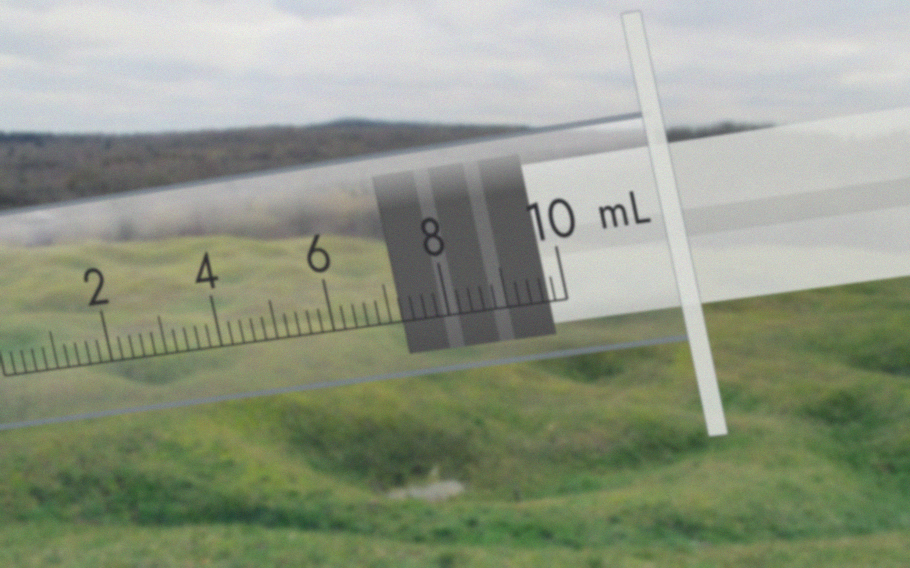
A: 7.2 (mL)
